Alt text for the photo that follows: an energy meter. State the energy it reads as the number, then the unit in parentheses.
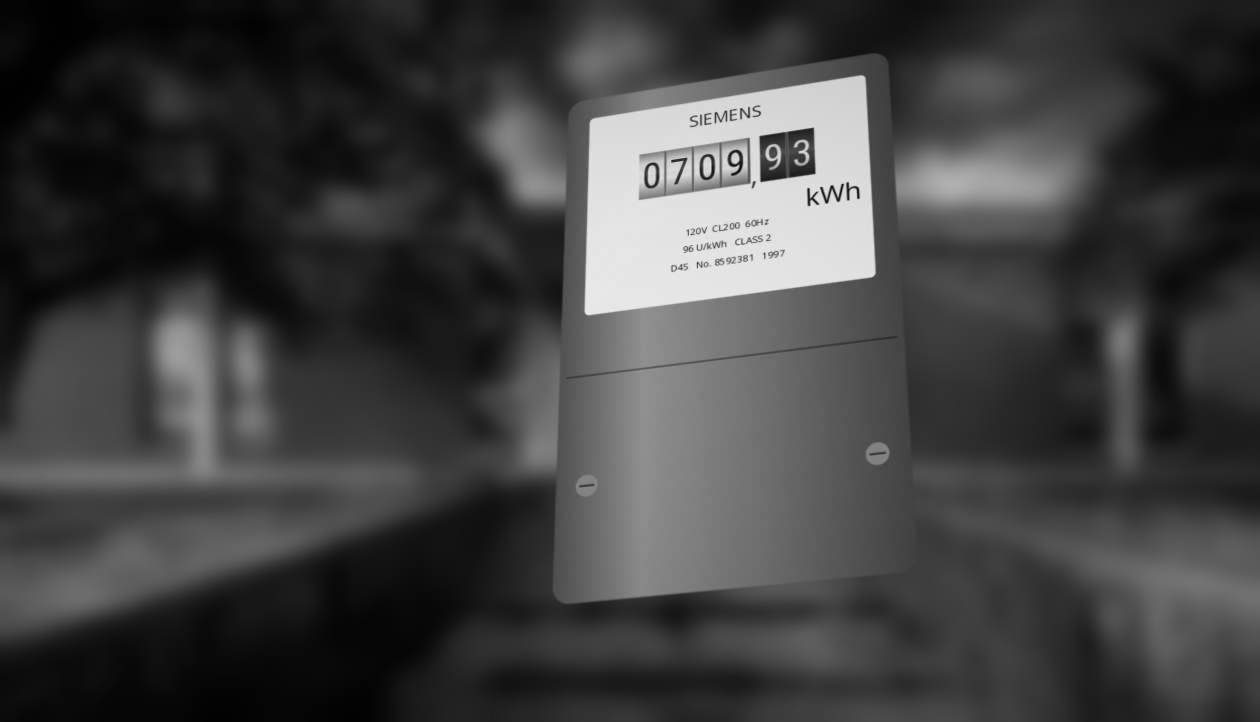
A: 709.93 (kWh)
